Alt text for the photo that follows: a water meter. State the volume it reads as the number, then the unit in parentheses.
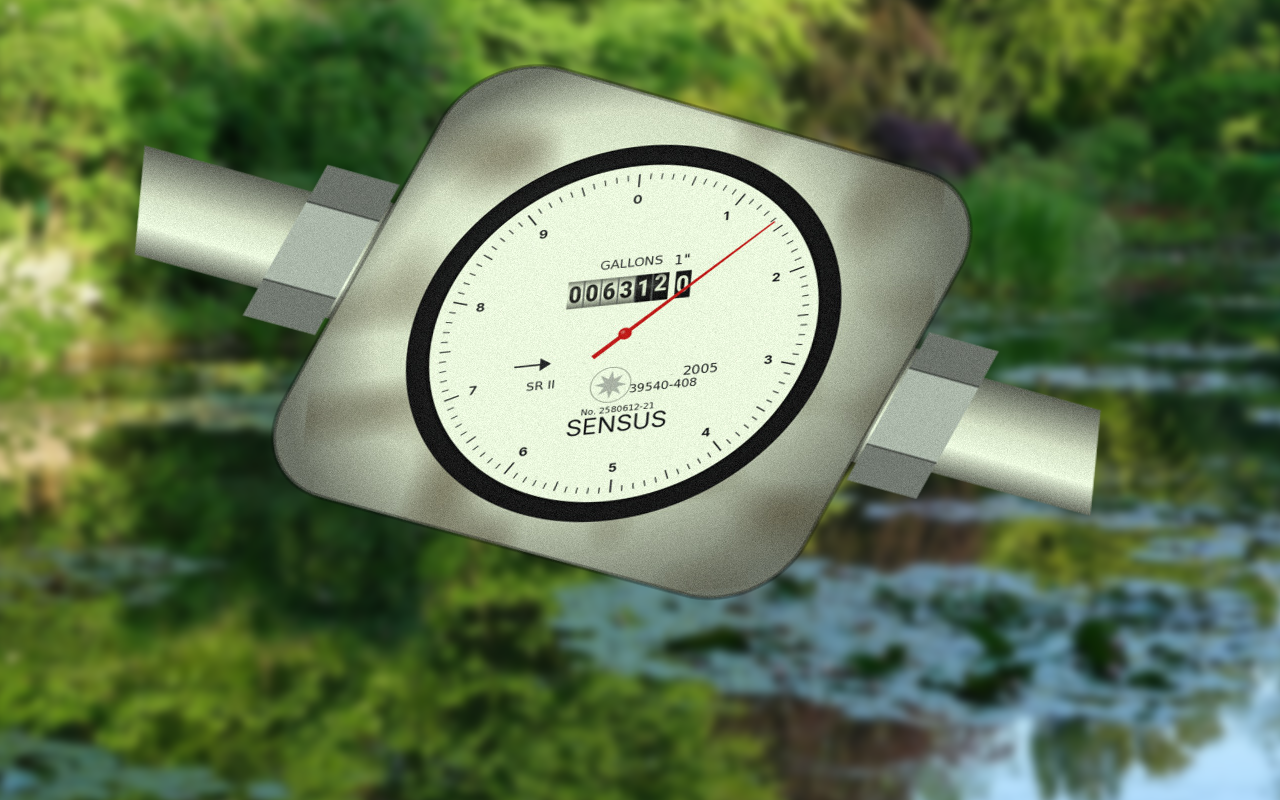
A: 63121.4 (gal)
